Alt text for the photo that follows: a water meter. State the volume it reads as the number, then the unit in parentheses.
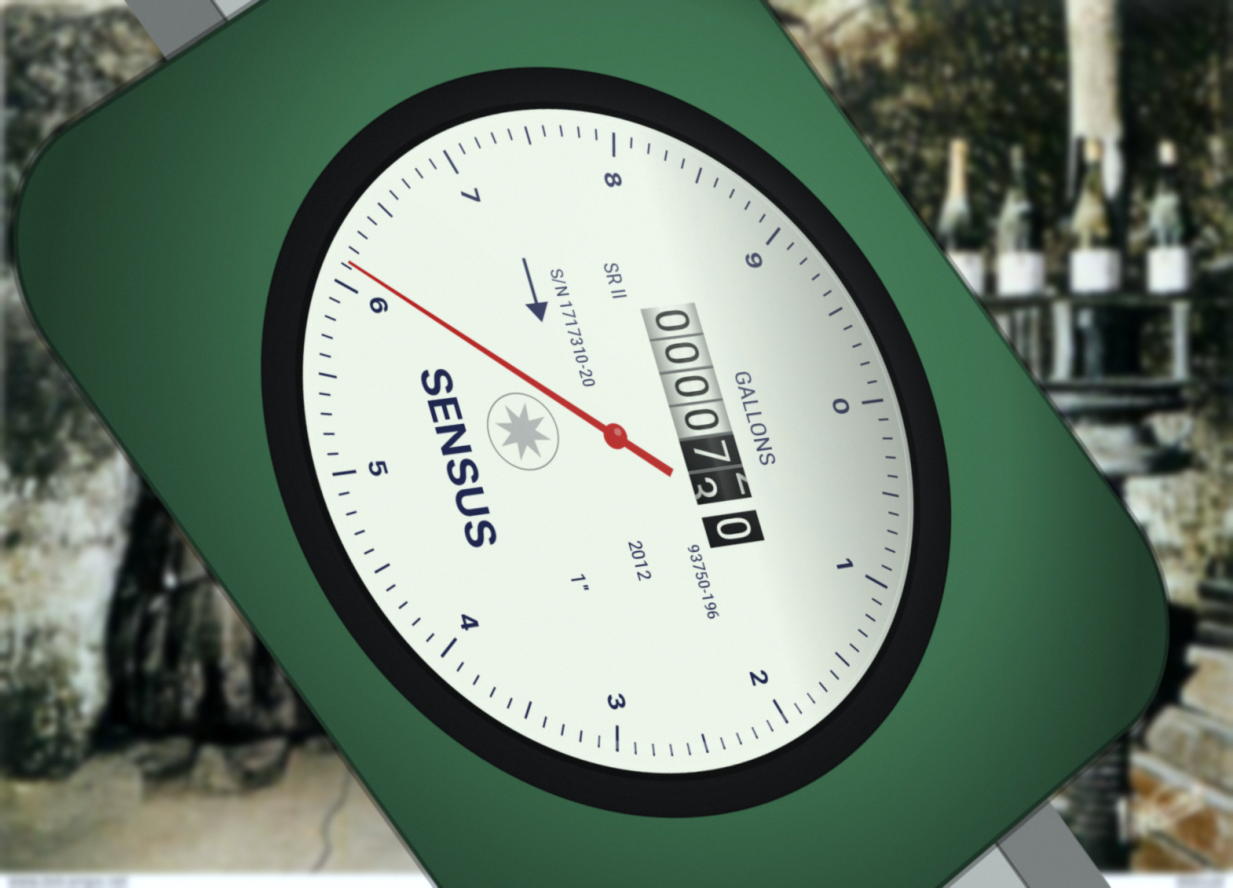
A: 726.1 (gal)
